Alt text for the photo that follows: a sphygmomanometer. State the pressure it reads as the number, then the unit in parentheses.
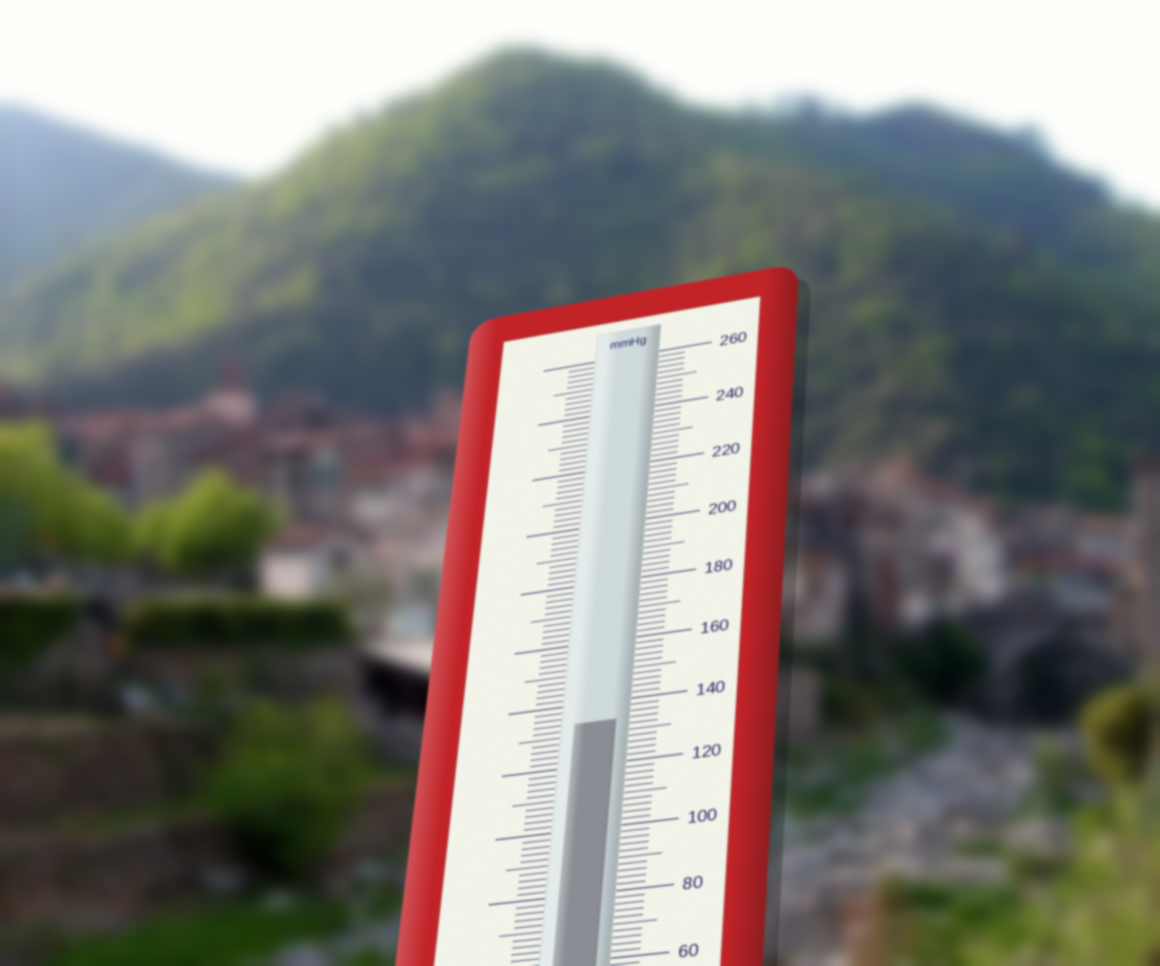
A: 134 (mmHg)
